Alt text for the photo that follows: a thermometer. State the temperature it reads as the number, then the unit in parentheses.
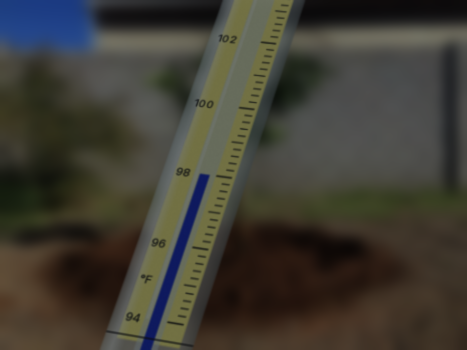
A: 98 (°F)
